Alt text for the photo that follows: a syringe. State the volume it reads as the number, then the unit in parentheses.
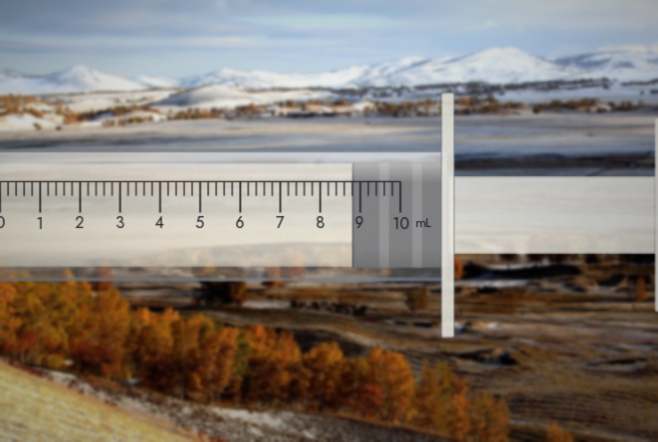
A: 8.8 (mL)
